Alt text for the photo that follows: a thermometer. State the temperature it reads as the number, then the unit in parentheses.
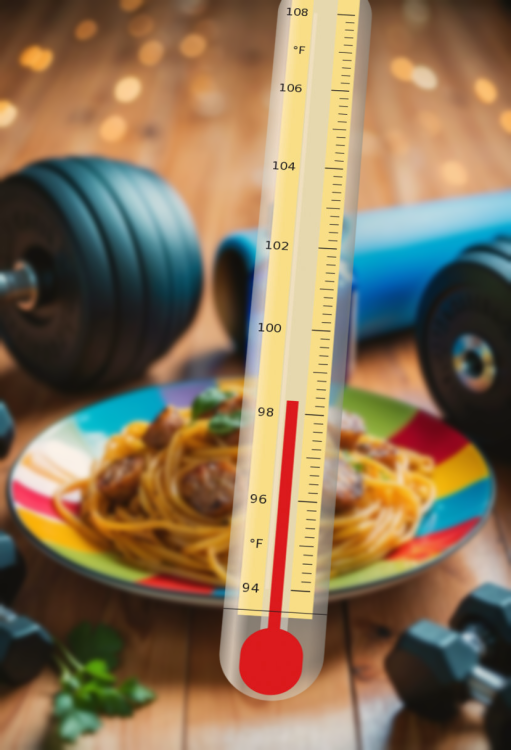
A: 98.3 (°F)
